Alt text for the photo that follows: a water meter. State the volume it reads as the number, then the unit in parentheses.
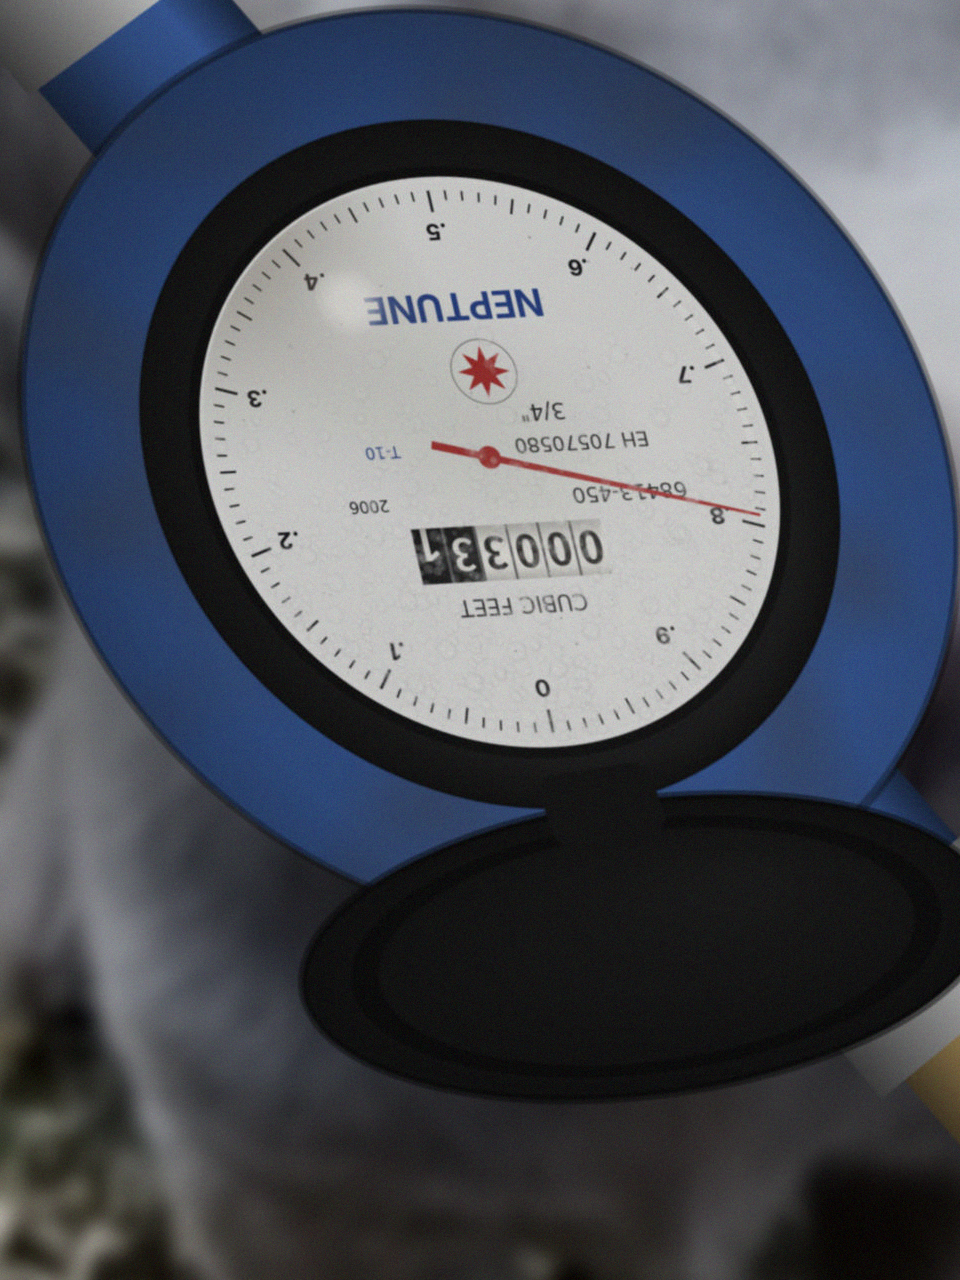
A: 330.79 (ft³)
